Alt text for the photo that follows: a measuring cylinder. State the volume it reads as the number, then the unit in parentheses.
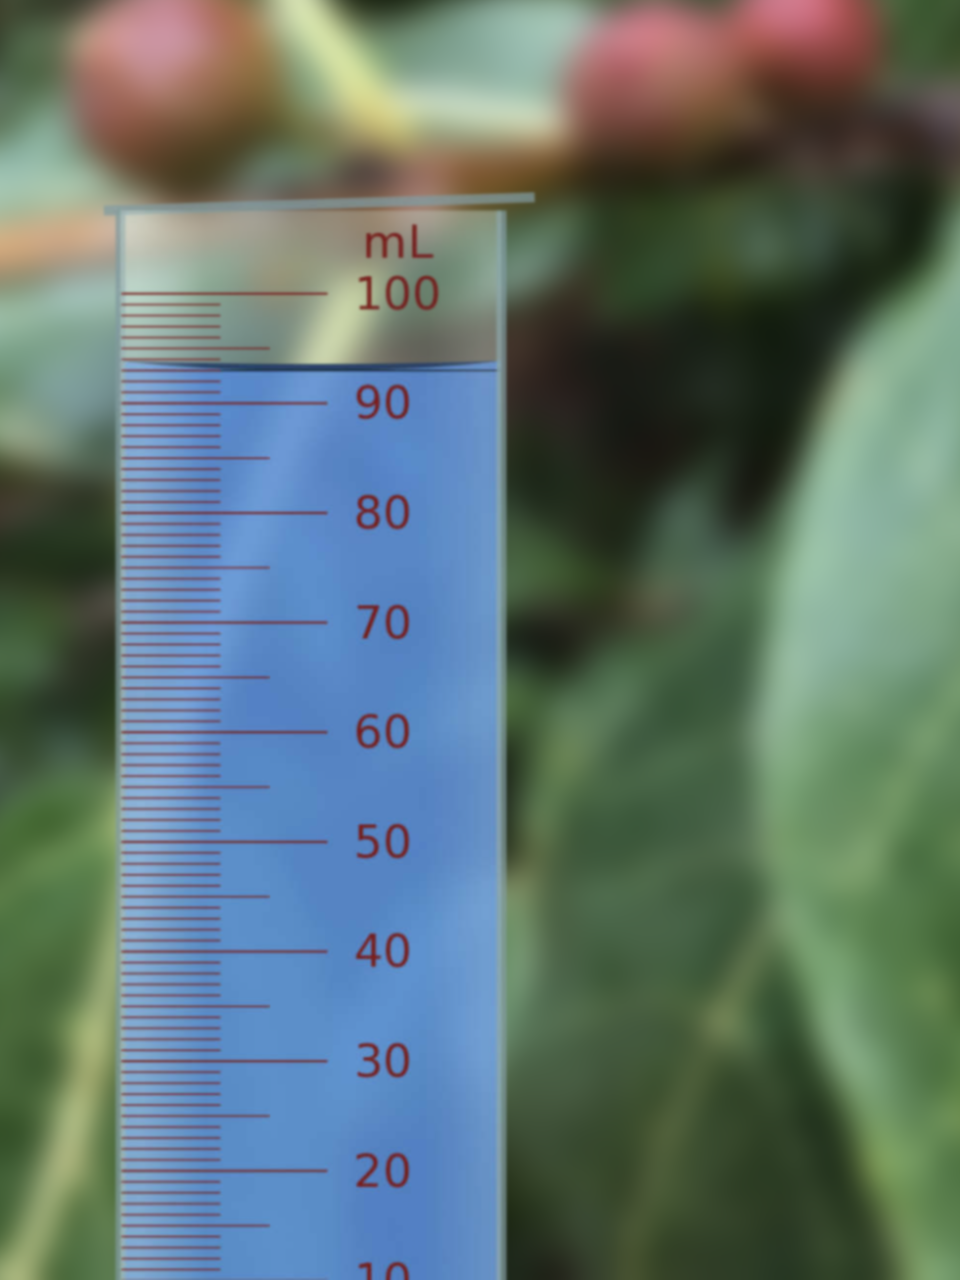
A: 93 (mL)
